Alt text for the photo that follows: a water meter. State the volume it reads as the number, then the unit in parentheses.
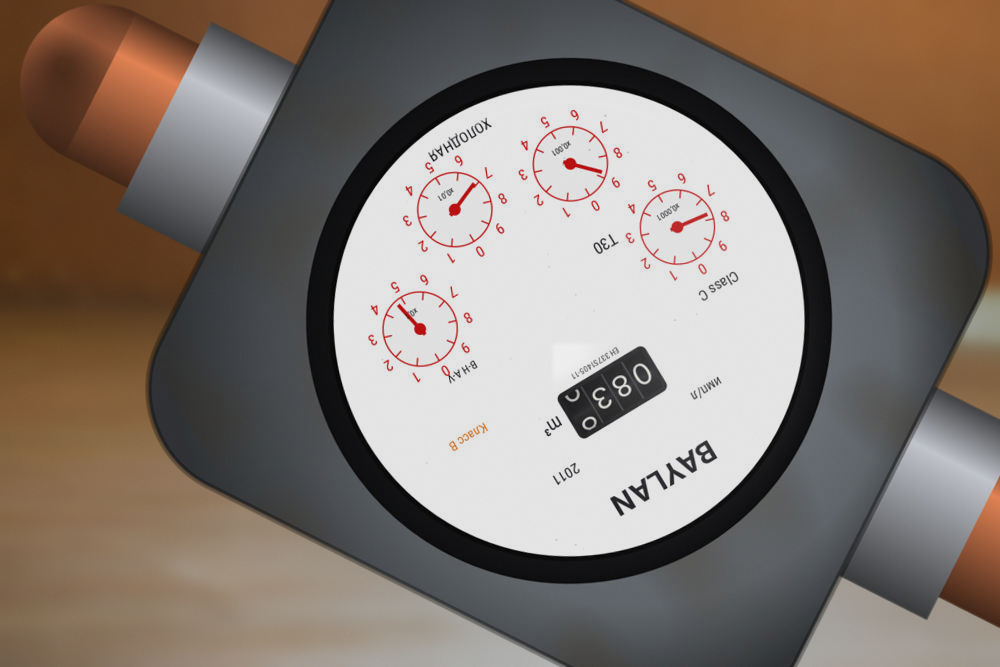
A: 838.4687 (m³)
